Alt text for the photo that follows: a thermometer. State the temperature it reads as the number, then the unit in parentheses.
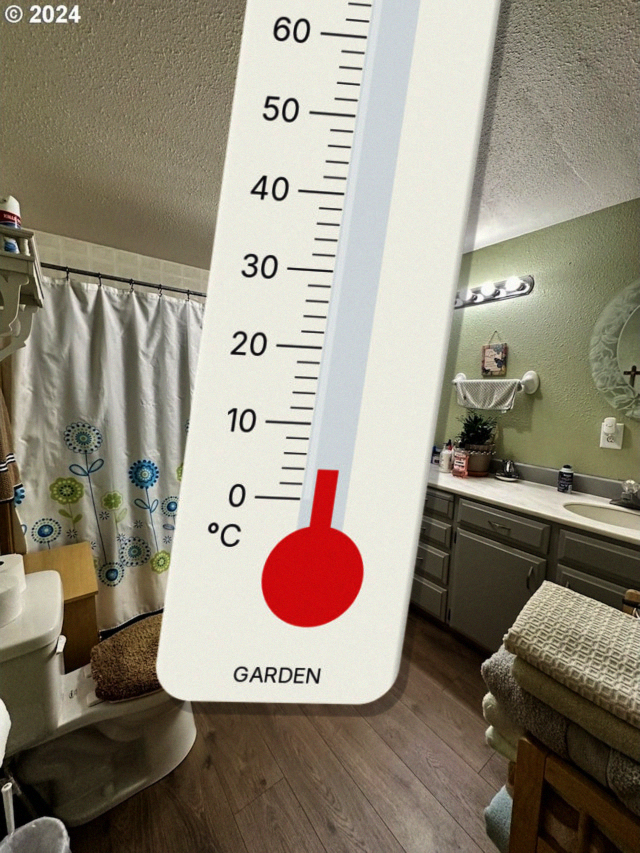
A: 4 (°C)
